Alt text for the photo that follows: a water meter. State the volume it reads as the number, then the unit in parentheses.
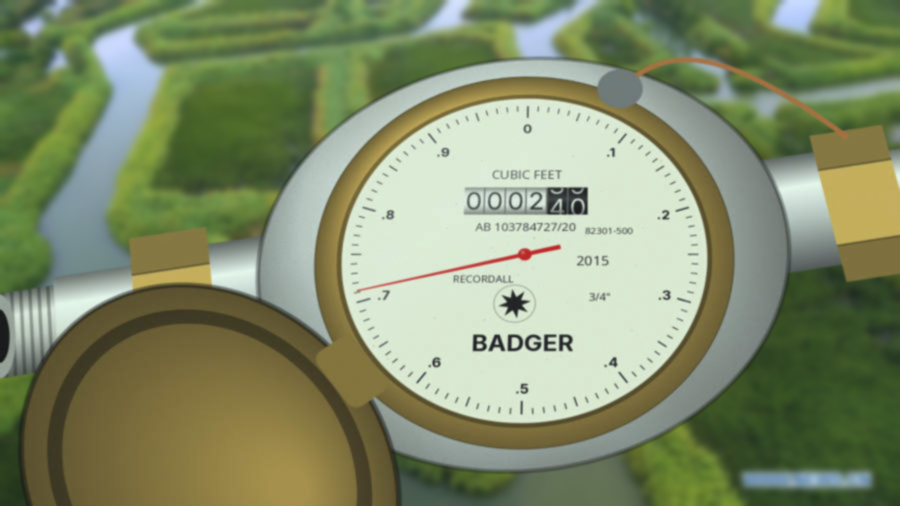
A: 239.71 (ft³)
